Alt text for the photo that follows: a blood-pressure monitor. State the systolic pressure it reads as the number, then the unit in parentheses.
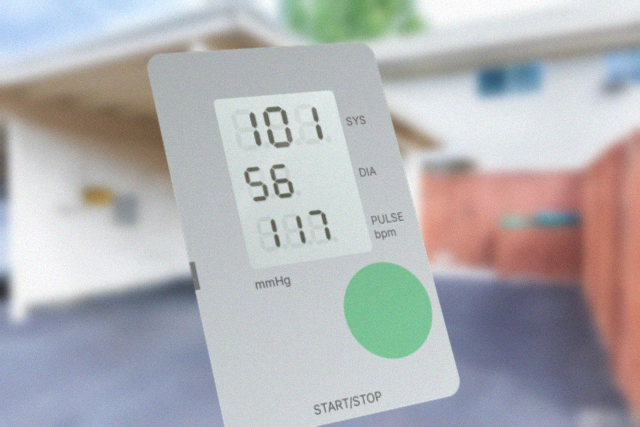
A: 101 (mmHg)
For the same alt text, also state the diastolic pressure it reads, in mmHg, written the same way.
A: 56 (mmHg)
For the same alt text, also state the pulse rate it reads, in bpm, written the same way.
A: 117 (bpm)
